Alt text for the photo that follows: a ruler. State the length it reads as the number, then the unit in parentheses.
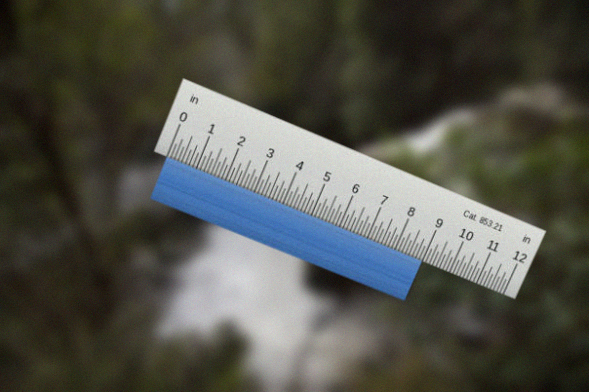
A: 9 (in)
